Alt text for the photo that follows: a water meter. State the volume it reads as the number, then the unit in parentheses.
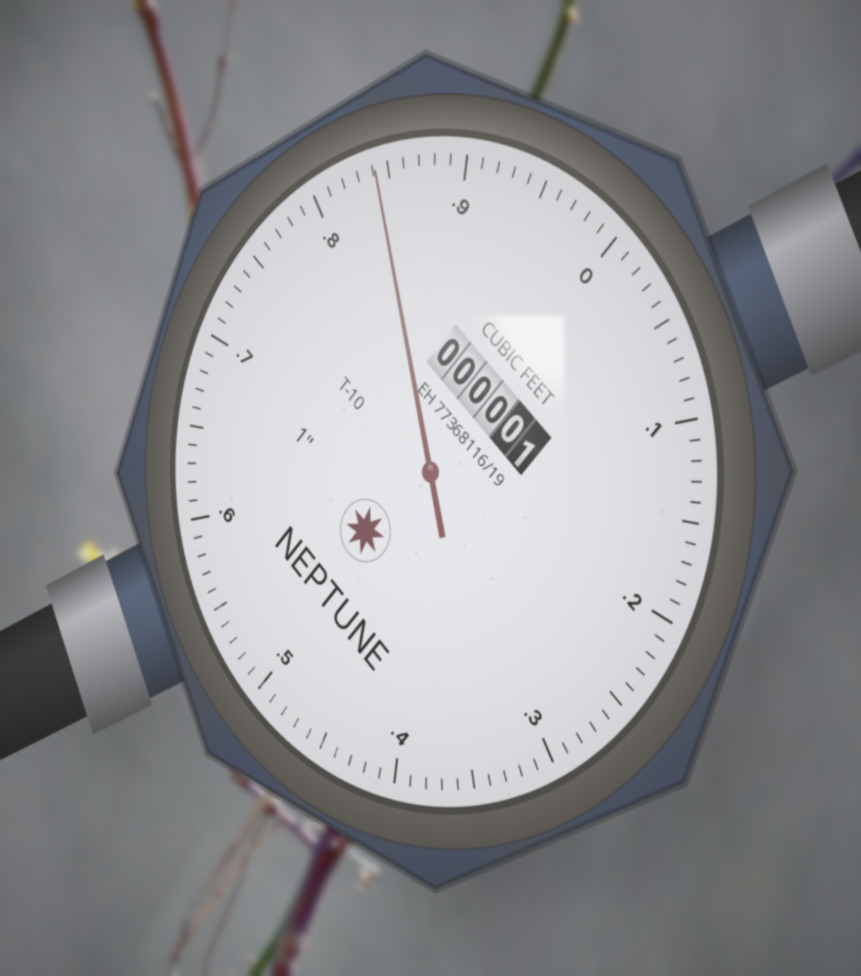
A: 0.84 (ft³)
